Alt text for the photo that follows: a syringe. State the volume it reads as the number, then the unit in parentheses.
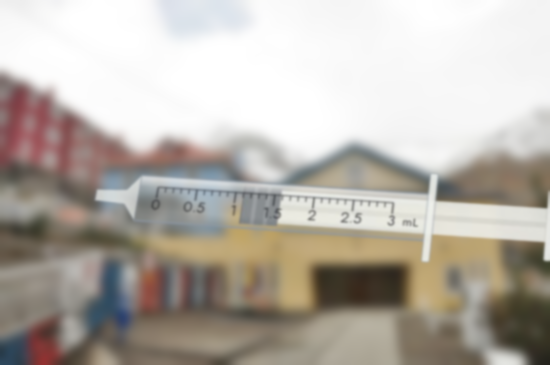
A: 1.1 (mL)
